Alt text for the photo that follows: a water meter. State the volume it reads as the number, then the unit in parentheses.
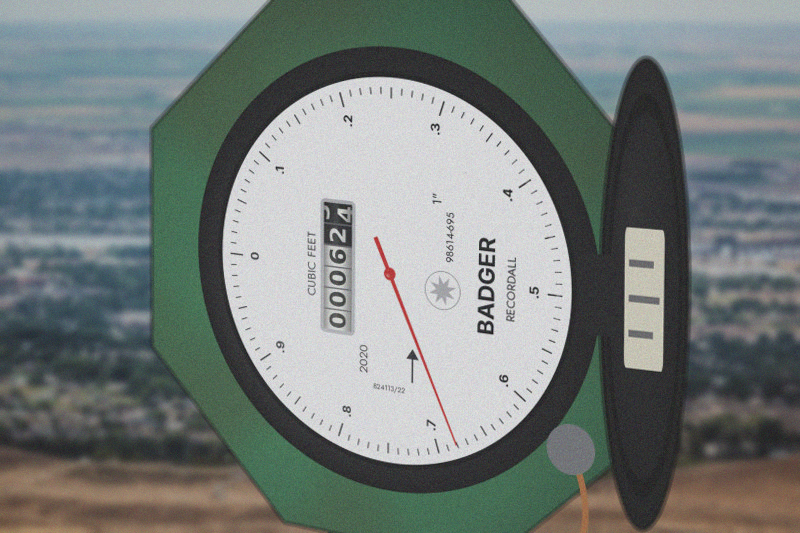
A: 623.68 (ft³)
